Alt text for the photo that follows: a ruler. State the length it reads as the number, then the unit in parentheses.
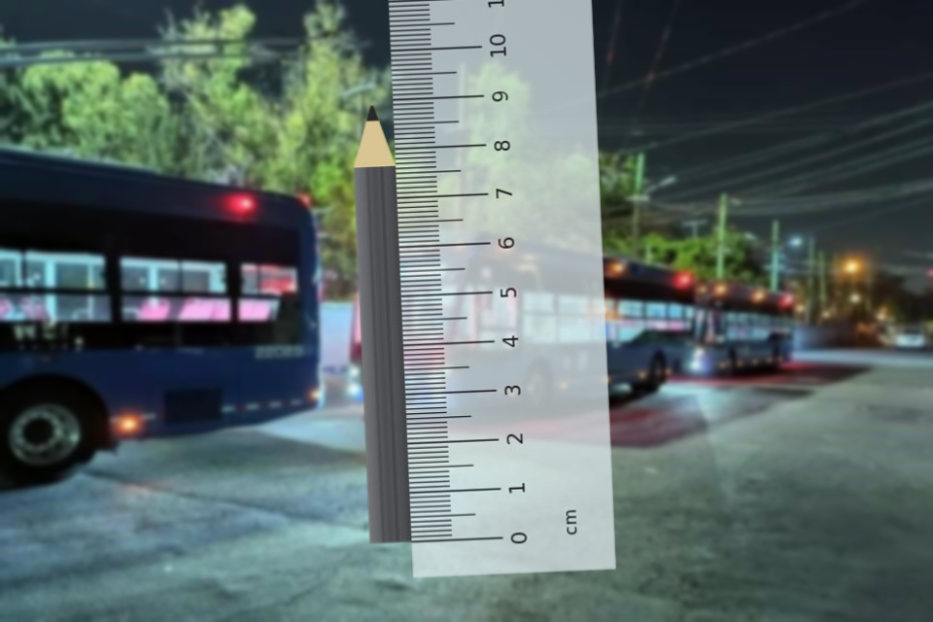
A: 8.9 (cm)
